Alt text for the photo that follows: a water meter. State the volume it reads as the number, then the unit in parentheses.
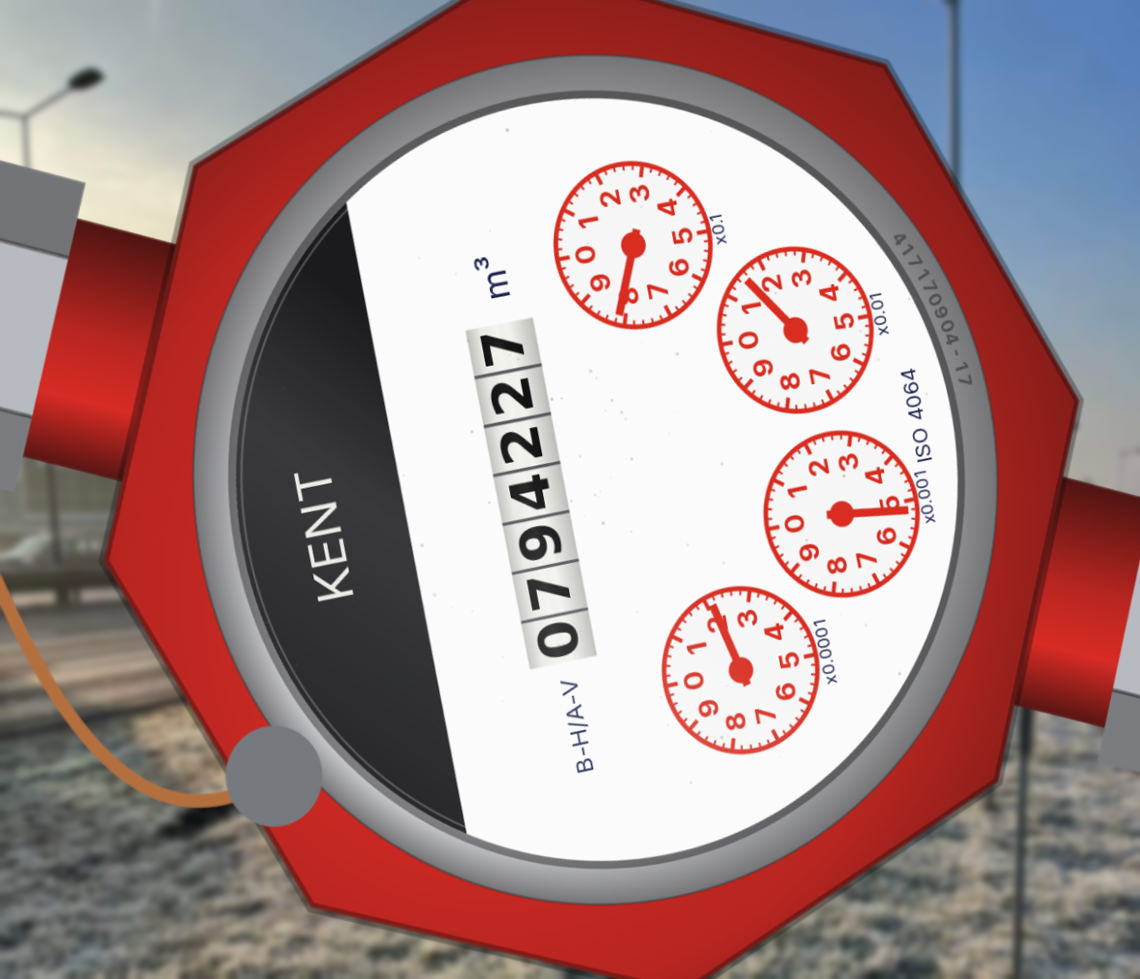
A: 794227.8152 (m³)
